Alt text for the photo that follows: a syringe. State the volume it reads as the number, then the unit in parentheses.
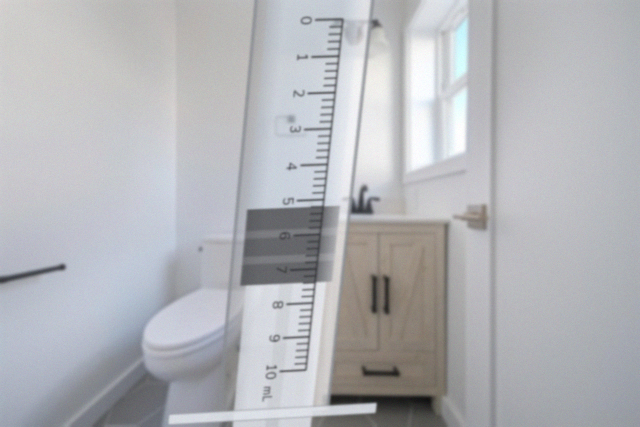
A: 5.2 (mL)
